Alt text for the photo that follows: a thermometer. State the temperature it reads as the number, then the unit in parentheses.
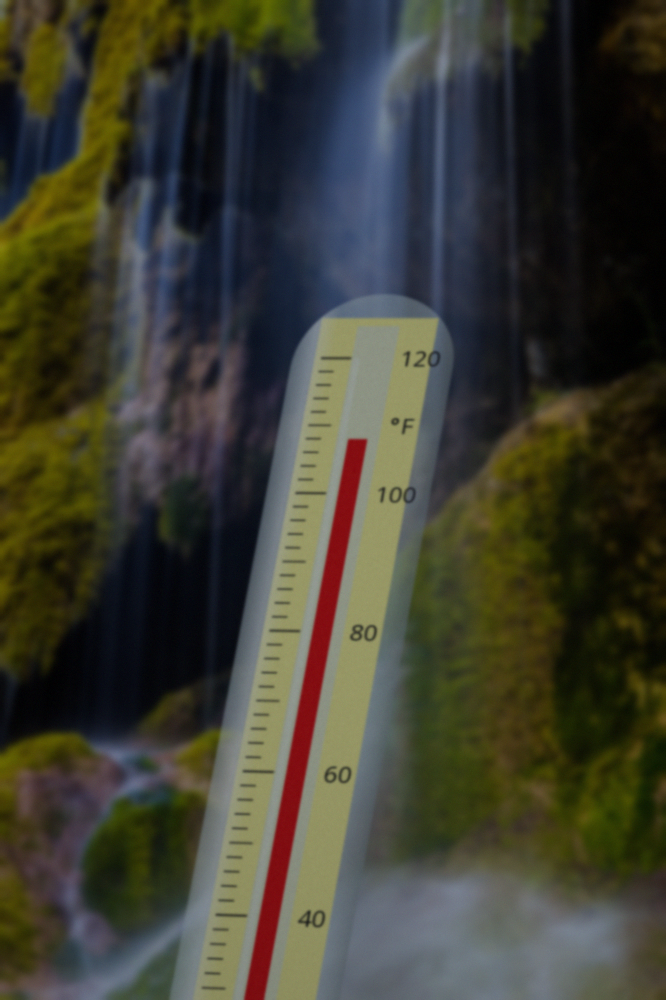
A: 108 (°F)
